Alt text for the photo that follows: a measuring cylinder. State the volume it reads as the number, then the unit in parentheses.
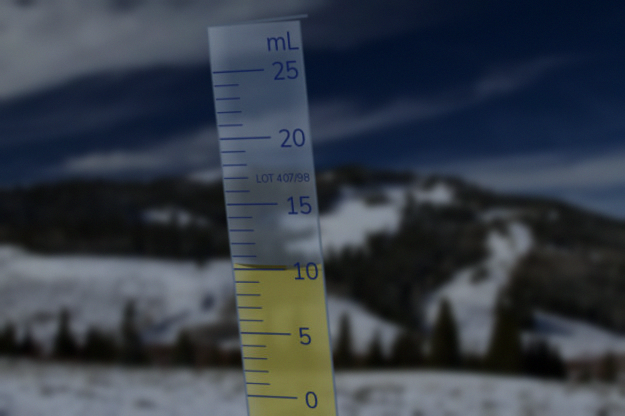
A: 10 (mL)
